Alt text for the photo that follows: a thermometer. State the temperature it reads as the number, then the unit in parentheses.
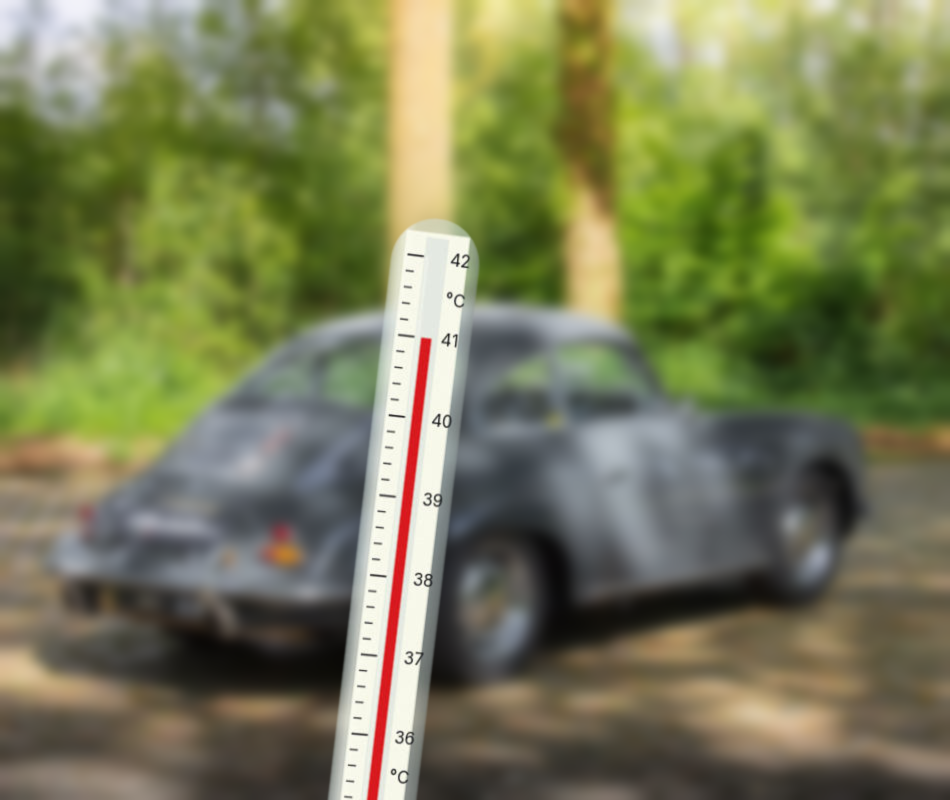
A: 41 (°C)
